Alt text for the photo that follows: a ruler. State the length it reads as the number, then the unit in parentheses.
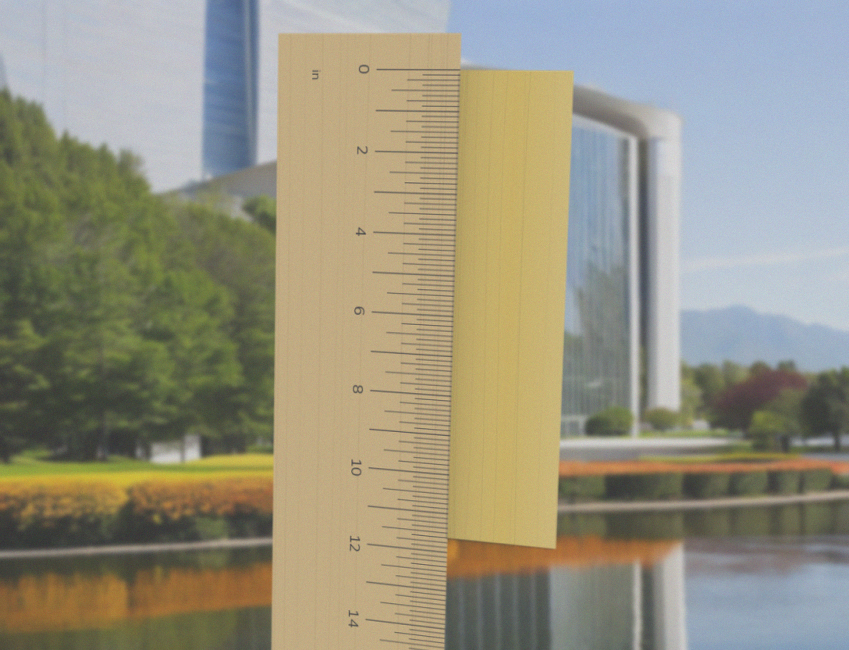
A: 11.625 (in)
